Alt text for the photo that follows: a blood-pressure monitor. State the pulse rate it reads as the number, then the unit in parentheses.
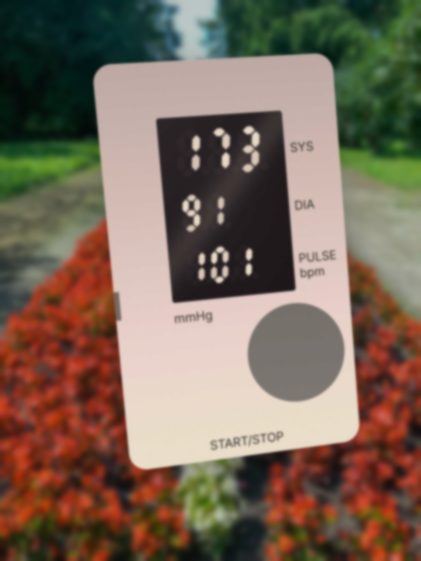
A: 101 (bpm)
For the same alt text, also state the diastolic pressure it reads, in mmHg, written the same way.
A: 91 (mmHg)
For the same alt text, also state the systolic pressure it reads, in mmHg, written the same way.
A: 173 (mmHg)
